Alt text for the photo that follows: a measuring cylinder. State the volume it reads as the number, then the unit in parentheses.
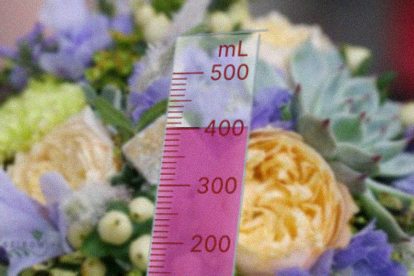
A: 400 (mL)
